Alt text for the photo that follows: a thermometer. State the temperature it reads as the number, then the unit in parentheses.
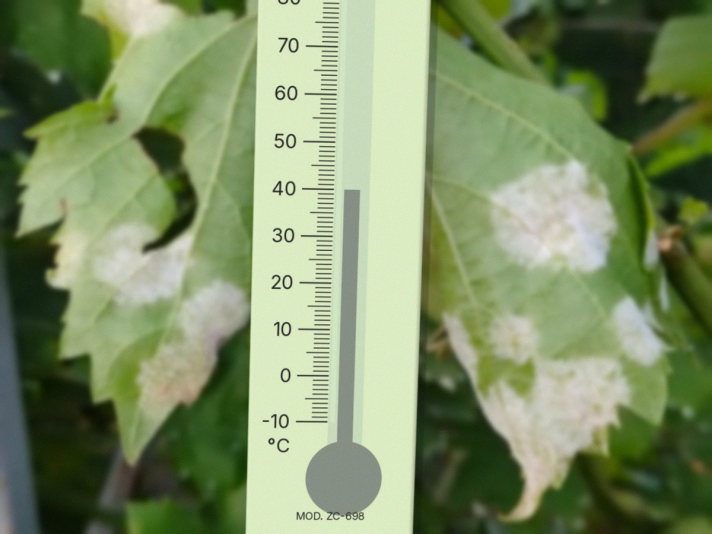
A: 40 (°C)
